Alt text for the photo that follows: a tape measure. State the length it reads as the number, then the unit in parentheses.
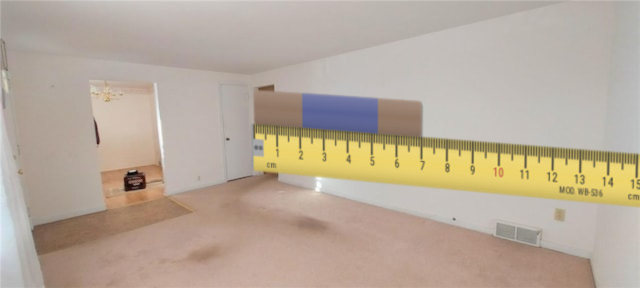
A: 7 (cm)
